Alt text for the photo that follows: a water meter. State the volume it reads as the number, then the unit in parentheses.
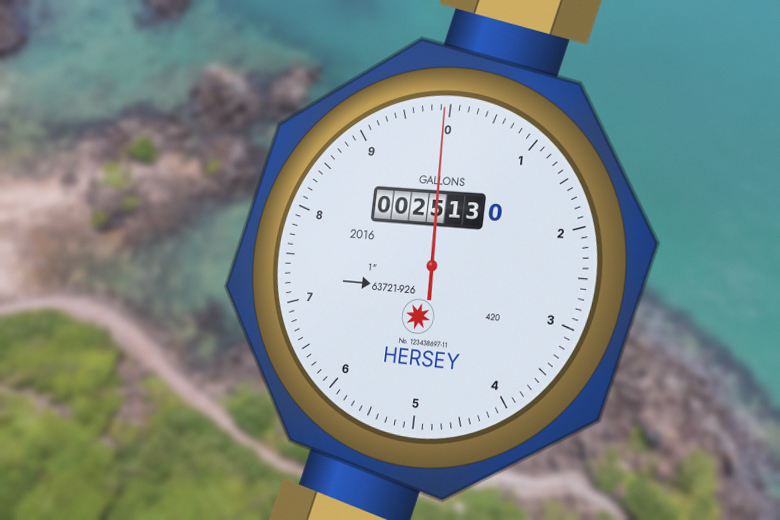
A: 25129.9 (gal)
